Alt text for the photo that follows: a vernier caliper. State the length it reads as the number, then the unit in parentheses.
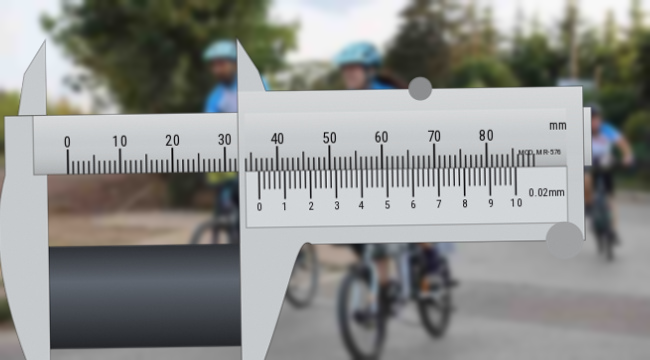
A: 36.5 (mm)
